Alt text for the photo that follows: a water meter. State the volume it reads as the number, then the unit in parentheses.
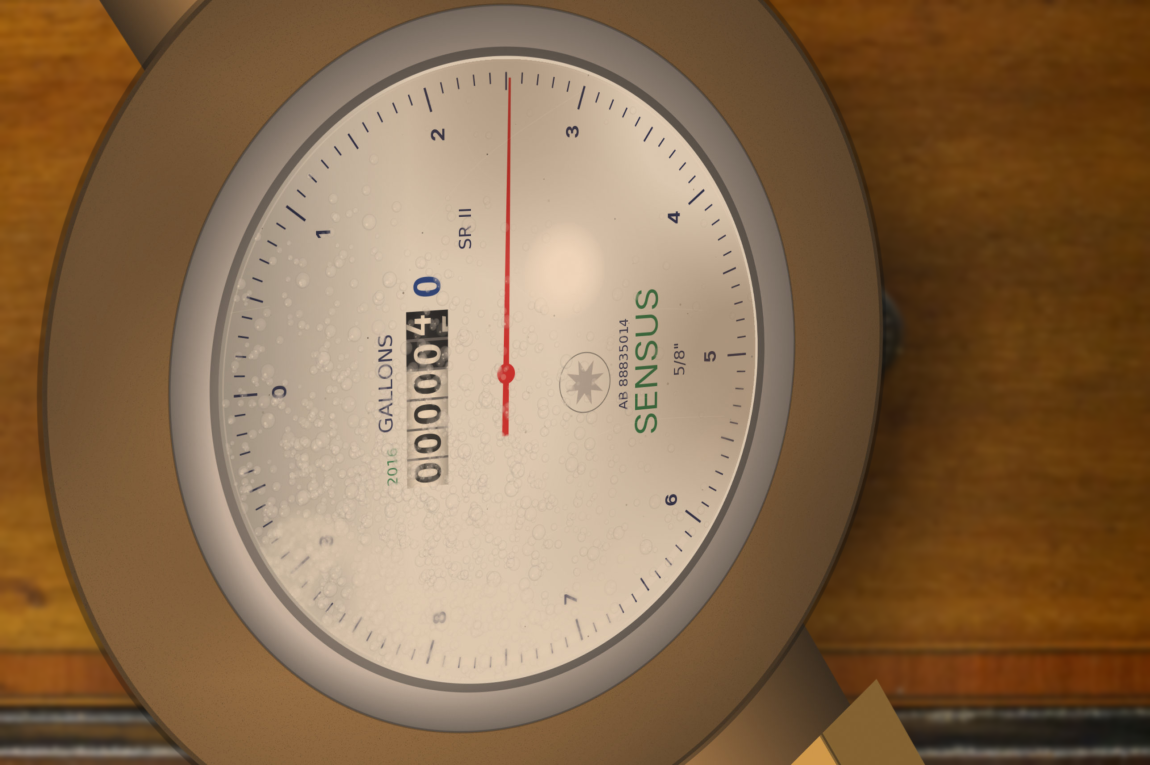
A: 42.5 (gal)
